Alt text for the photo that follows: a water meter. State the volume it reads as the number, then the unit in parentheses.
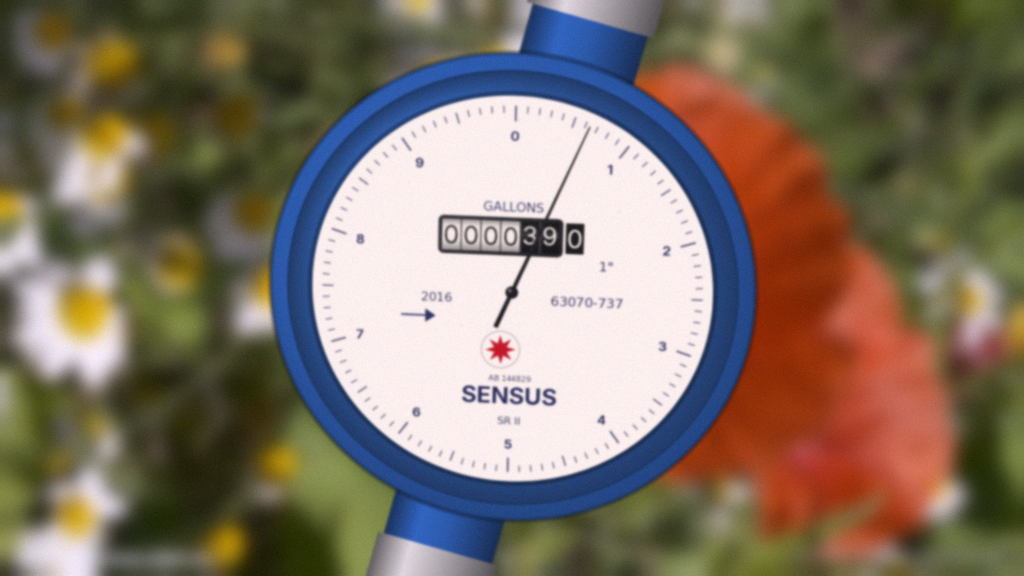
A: 390.6 (gal)
